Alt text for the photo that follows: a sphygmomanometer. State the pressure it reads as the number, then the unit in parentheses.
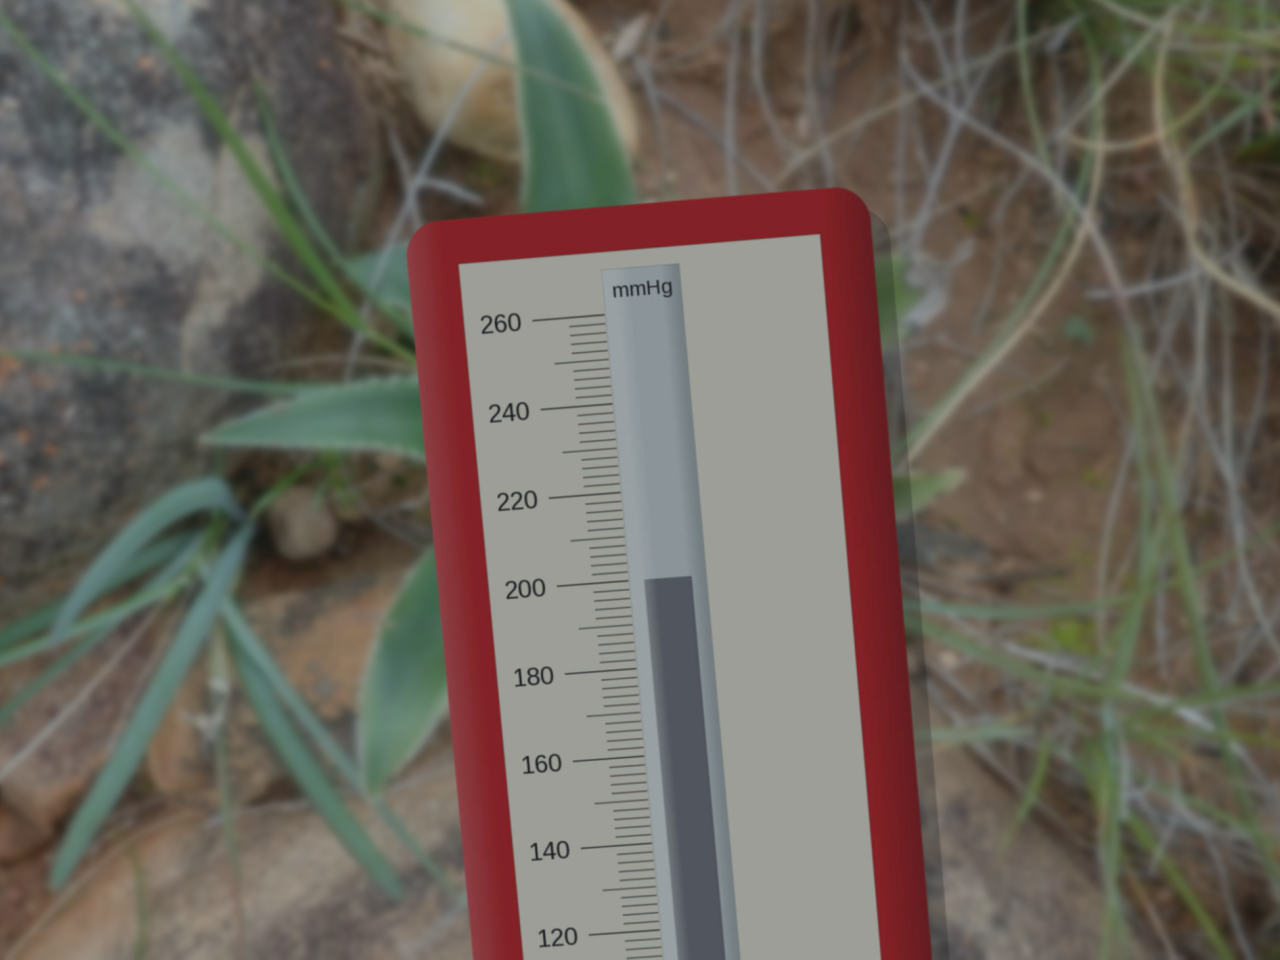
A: 200 (mmHg)
